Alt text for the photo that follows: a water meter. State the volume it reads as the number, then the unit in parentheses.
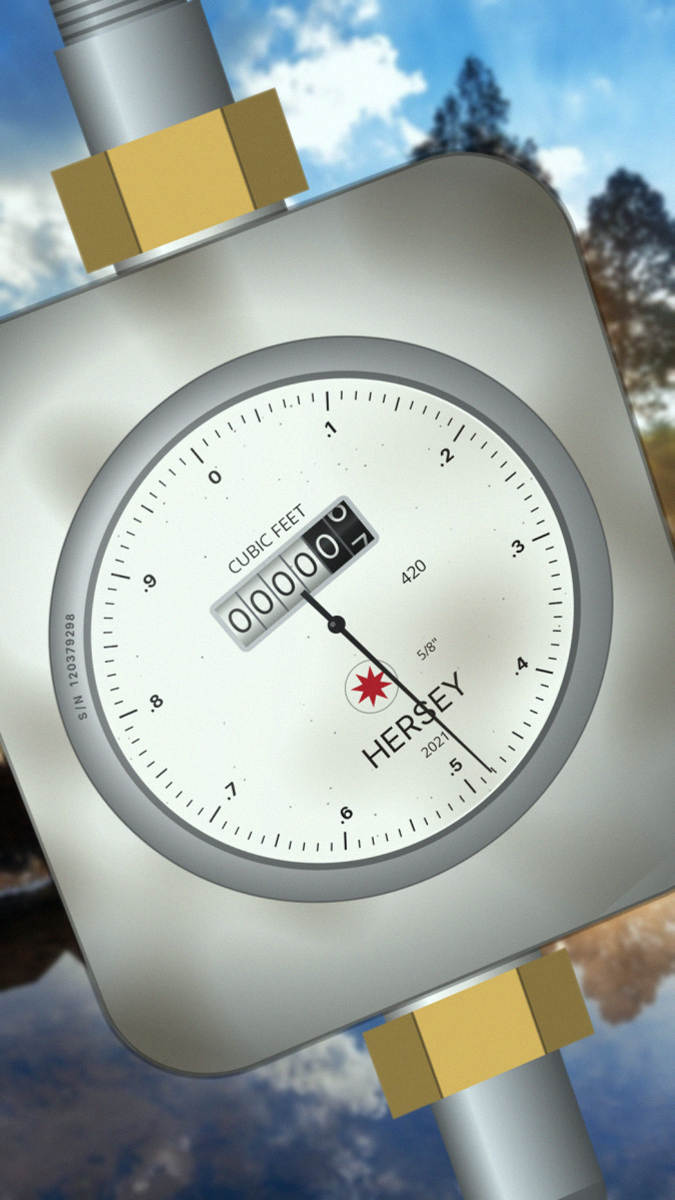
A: 6.48 (ft³)
